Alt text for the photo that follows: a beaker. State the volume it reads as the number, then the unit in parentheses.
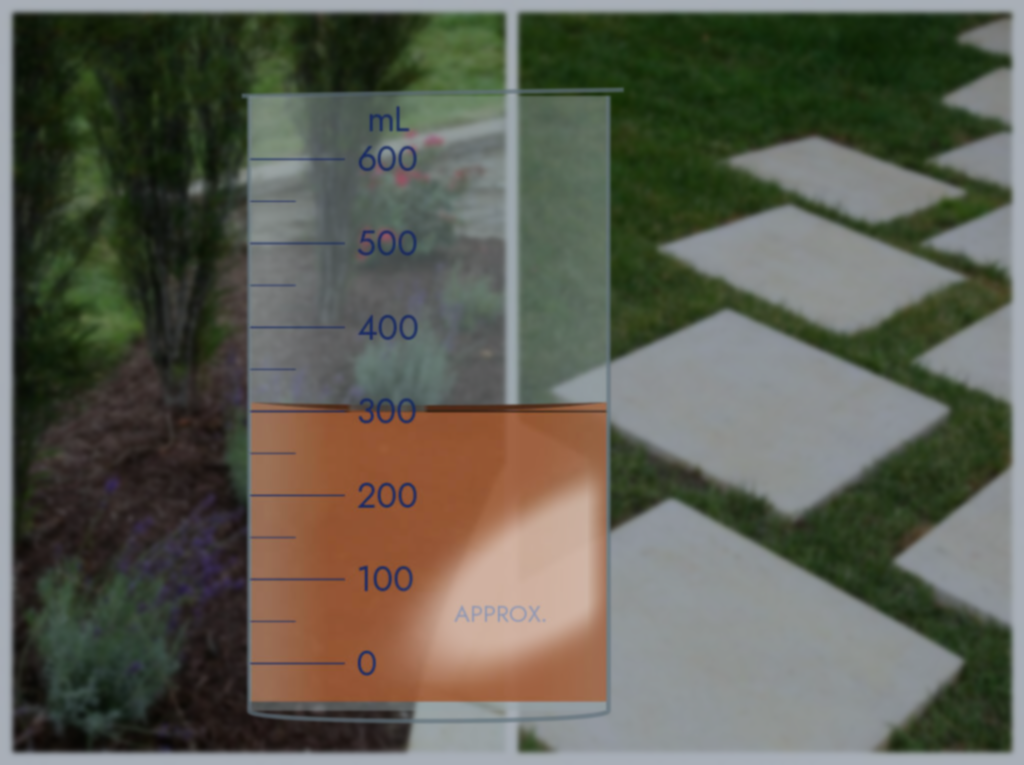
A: 300 (mL)
